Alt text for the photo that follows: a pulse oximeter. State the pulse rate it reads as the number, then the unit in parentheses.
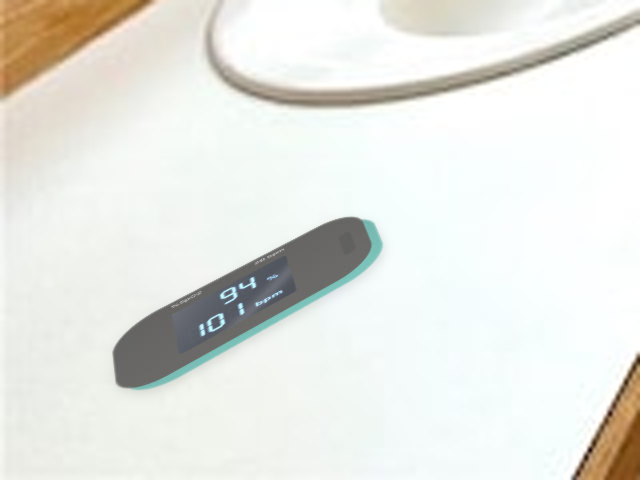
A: 101 (bpm)
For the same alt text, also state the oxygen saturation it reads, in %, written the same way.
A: 94 (%)
